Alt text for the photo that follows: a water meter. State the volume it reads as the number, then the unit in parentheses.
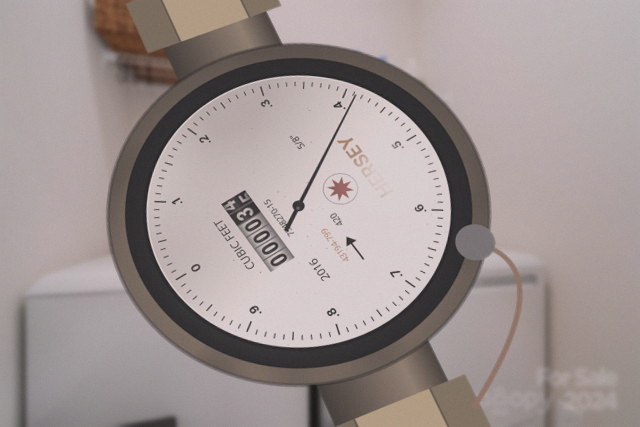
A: 34.41 (ft³)
